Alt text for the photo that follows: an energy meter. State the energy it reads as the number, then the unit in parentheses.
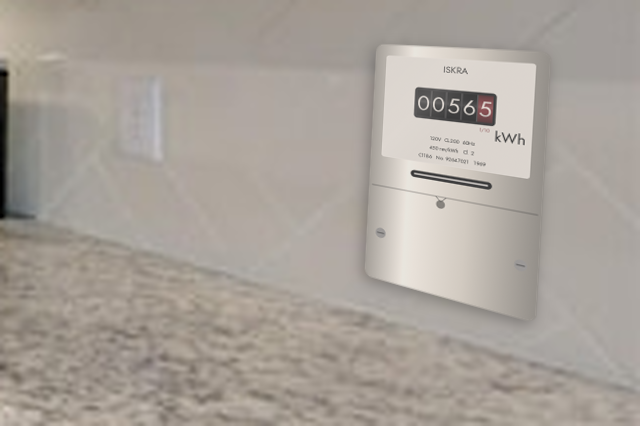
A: 56.5 (kWh)
